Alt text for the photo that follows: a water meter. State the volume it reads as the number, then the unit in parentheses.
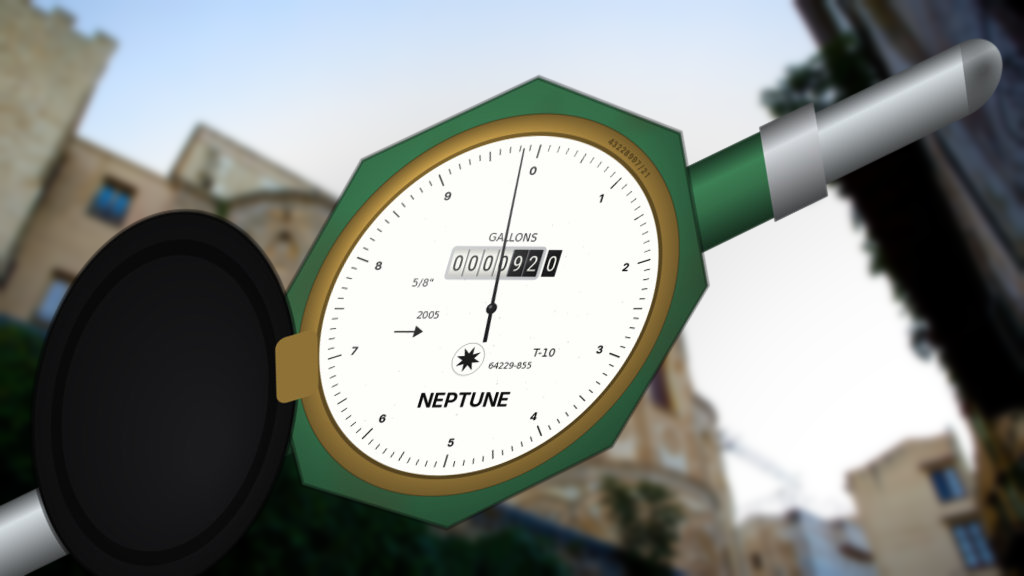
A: 919.8 (gal)
